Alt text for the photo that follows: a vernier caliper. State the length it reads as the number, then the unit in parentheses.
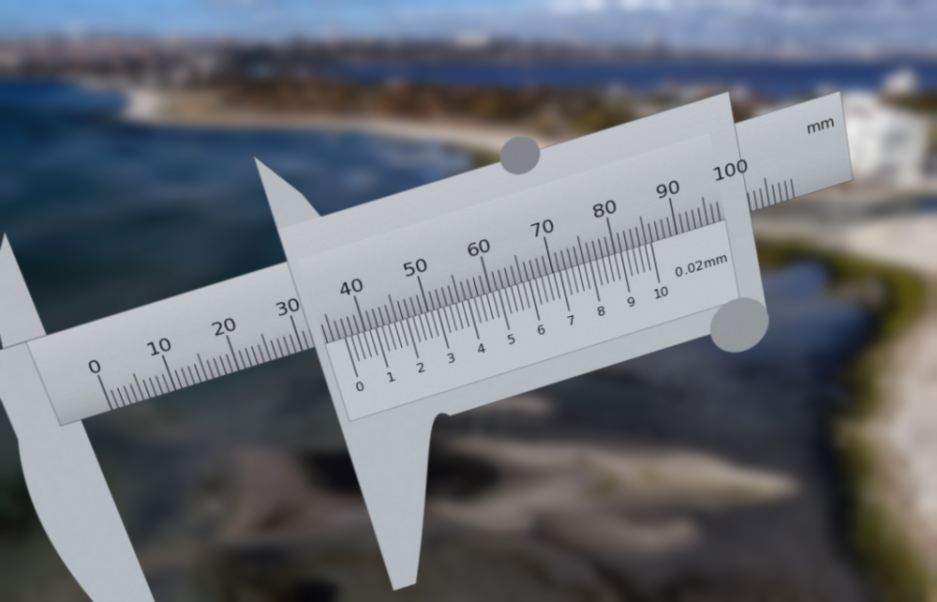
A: 36.8 (mm)
